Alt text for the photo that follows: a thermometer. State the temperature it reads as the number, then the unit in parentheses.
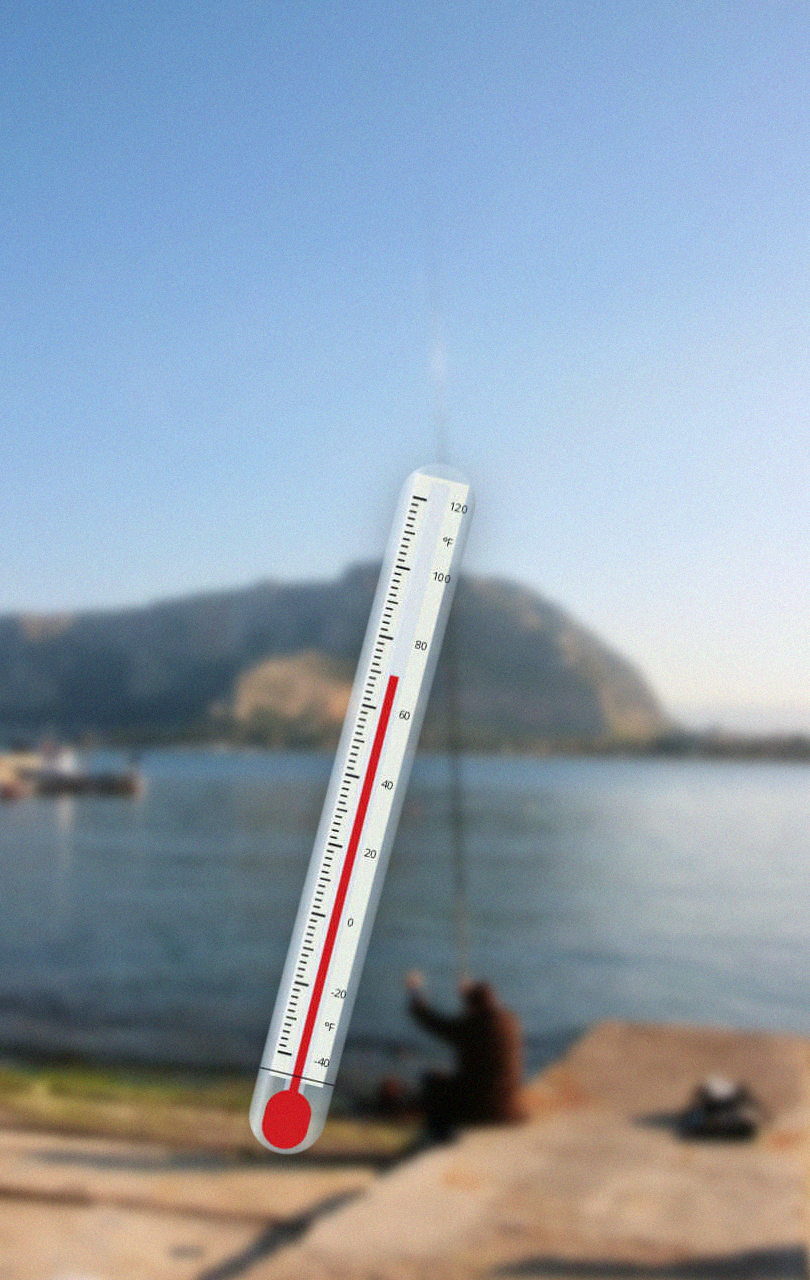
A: 70 (°F)
